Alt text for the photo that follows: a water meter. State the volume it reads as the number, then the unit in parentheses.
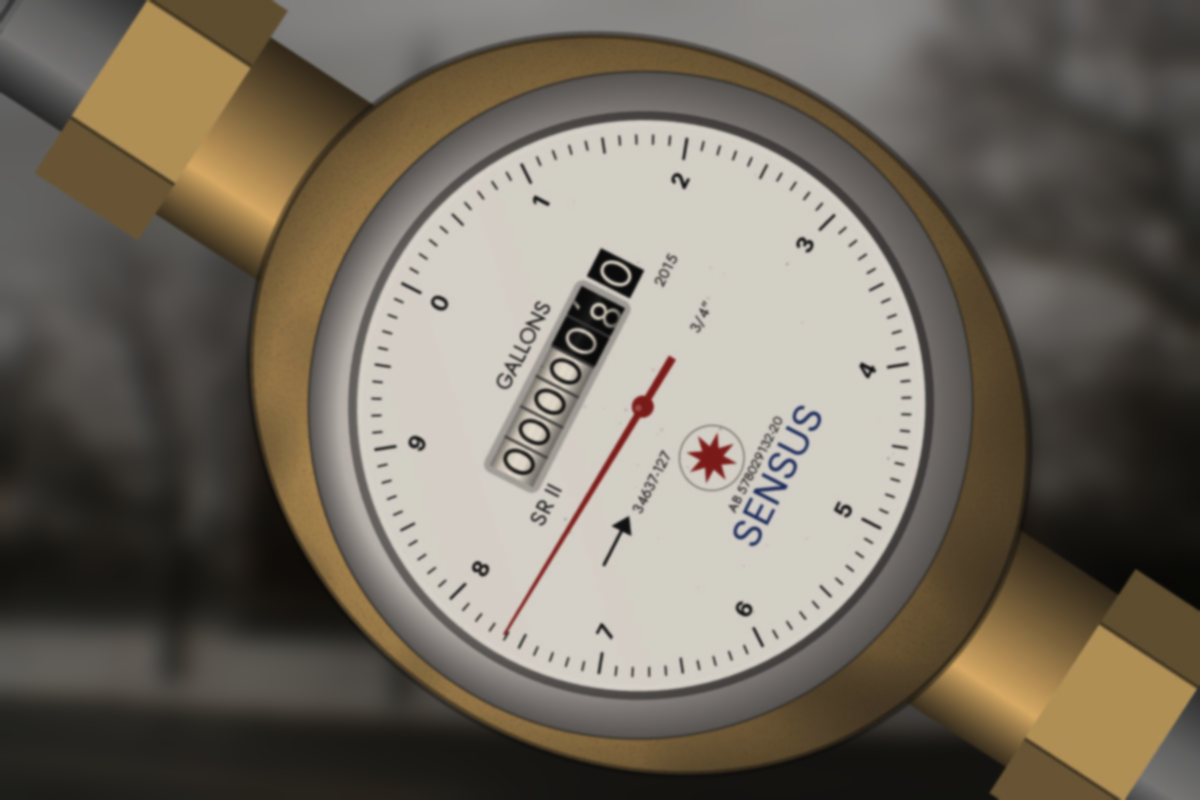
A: 77.6 (gal)
